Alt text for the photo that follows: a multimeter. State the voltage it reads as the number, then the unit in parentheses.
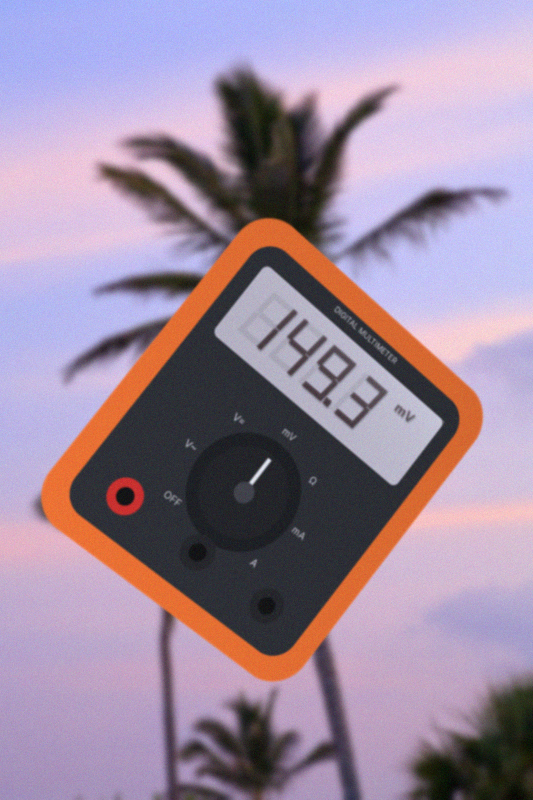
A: 149.3 (mV)
